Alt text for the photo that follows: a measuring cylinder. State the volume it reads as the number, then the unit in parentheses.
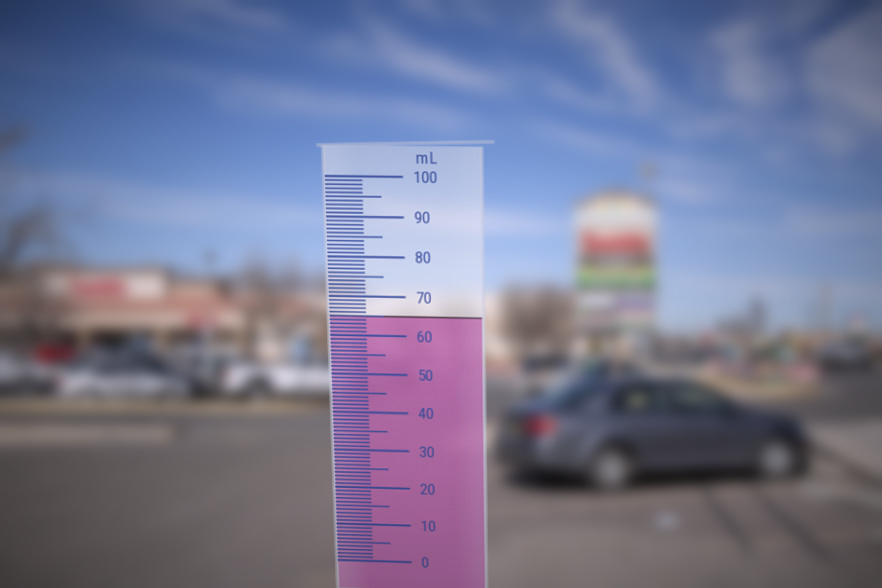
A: 65 (mL)
